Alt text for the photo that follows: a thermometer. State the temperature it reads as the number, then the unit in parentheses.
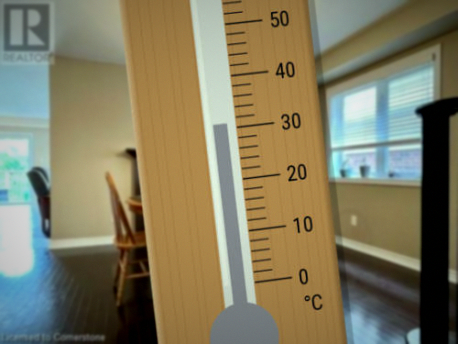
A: 31 (°C)
